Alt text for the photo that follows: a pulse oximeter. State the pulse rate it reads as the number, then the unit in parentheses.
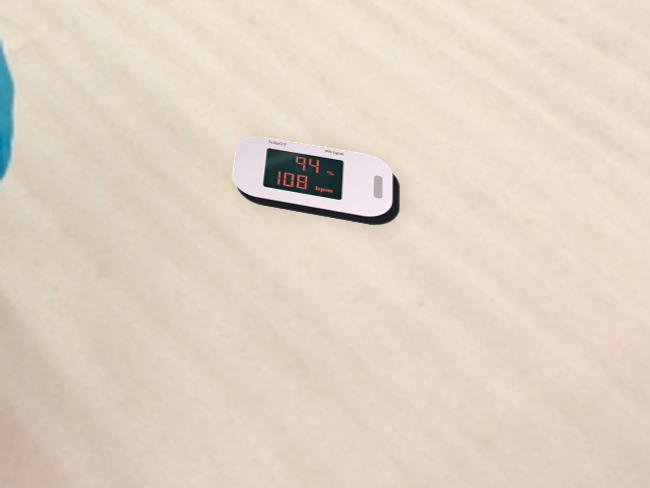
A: 108 (bpm)
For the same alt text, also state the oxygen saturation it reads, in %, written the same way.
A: 94 (%)
